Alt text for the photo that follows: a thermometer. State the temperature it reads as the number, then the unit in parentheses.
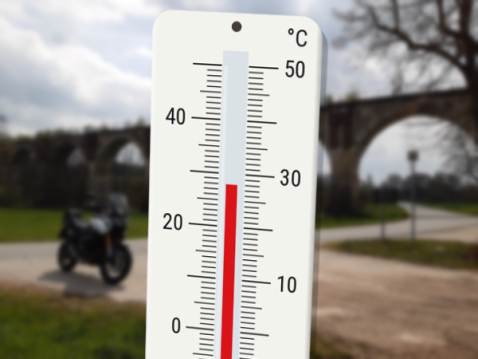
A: 28 (°C)
